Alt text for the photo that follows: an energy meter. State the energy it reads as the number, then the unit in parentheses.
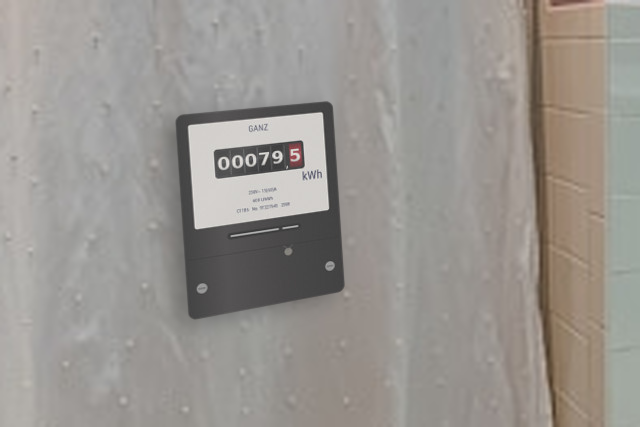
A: 79.5 (kWh)
